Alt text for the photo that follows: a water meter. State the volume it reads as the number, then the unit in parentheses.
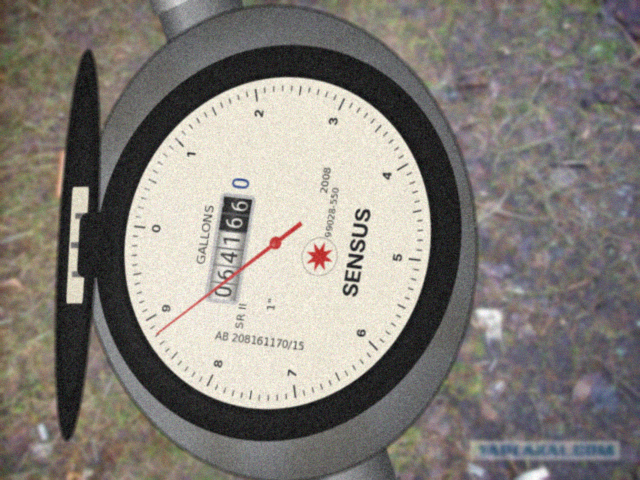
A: 641658.8 (gal)
